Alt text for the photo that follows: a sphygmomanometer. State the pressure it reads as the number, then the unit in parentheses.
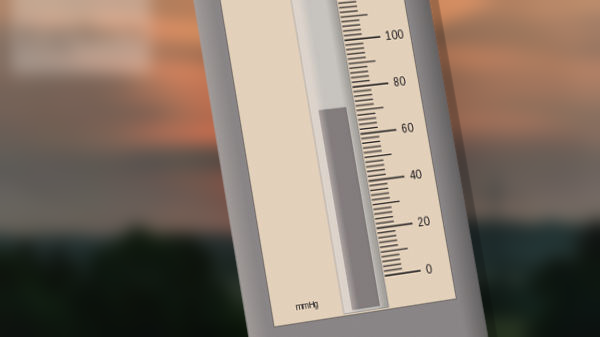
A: 72 (mmHg)
